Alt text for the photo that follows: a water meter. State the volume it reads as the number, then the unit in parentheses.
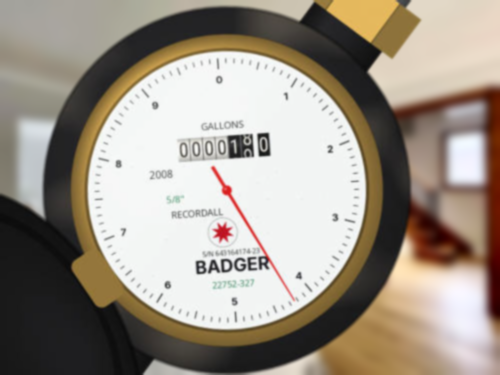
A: 184.2 (gal)
